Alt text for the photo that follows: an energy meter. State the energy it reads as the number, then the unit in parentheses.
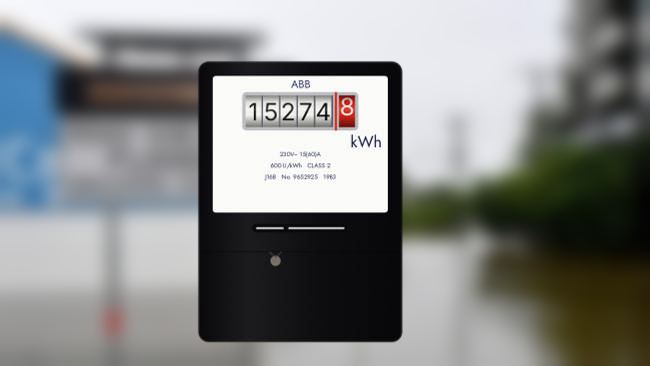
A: 15274.8 (kWh)
